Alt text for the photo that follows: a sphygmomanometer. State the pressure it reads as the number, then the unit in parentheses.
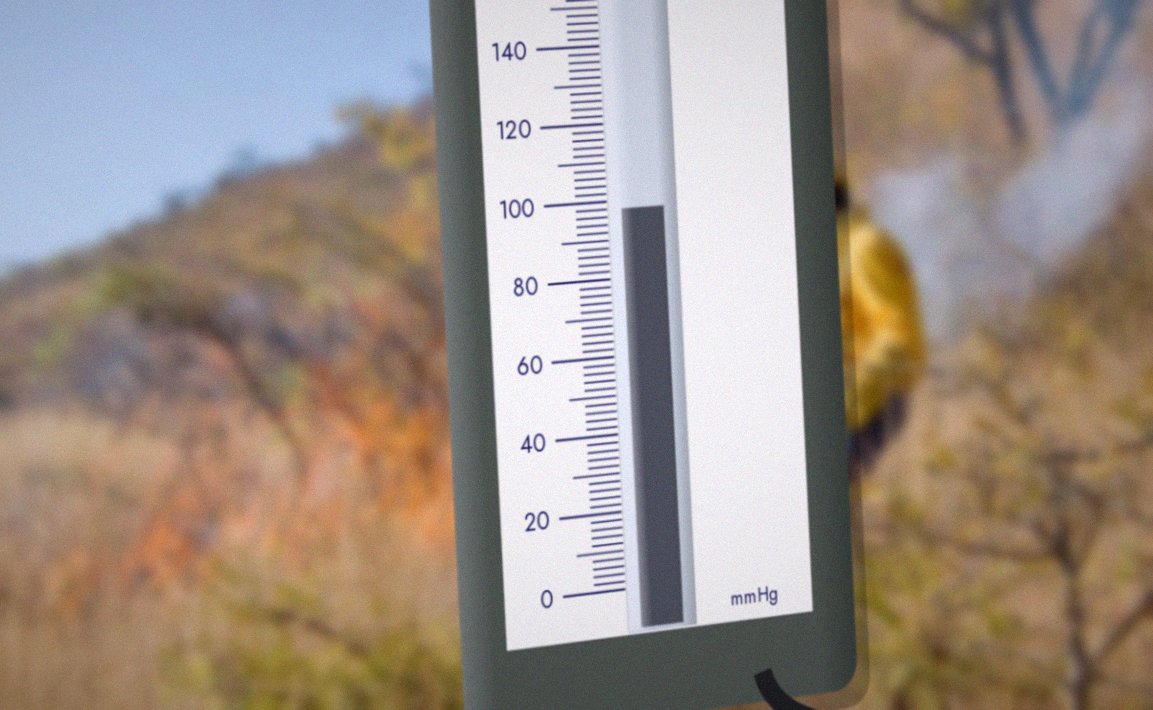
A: 98 (mmHg)
